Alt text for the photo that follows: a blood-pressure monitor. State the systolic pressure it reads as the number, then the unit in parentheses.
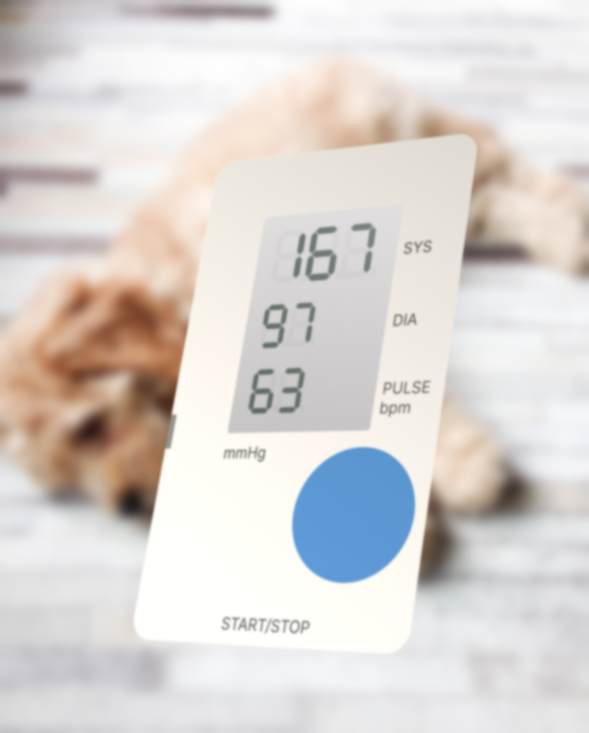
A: 167 (mmHg)
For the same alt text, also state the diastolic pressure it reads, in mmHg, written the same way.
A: 97 (mmHg)
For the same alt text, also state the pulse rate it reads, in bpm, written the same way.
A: 63 (bpm)
